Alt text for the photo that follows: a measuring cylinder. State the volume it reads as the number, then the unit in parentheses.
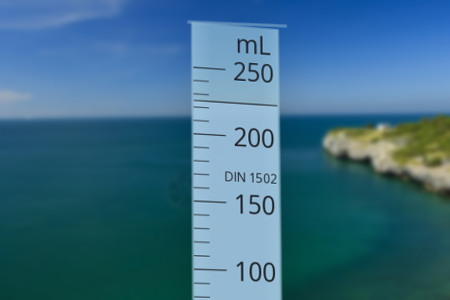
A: 225 (mL)
